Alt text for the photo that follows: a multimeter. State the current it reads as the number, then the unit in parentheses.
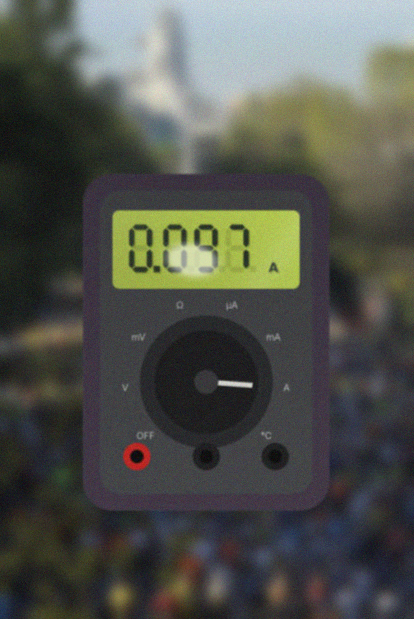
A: 0.097 (A)
